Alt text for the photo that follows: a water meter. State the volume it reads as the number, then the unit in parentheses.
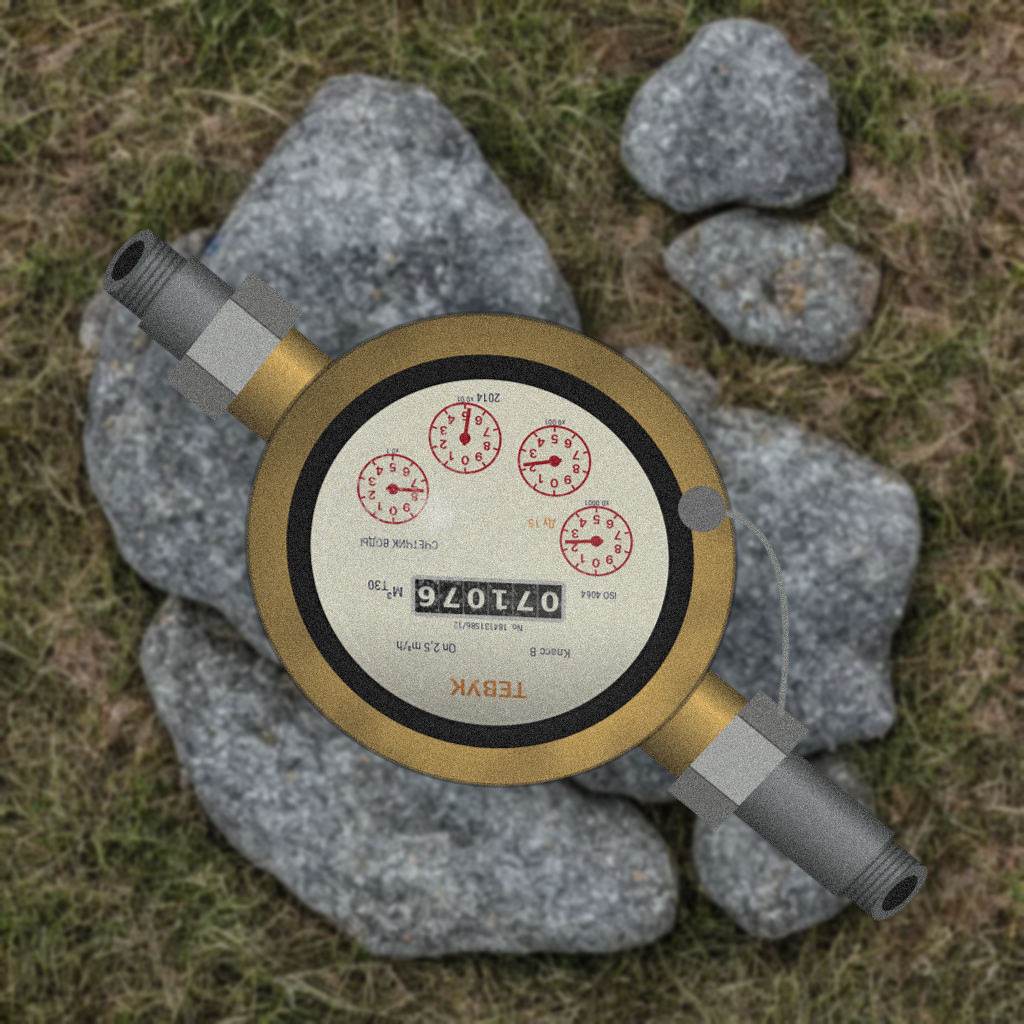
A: 71076.7522 (m³)
